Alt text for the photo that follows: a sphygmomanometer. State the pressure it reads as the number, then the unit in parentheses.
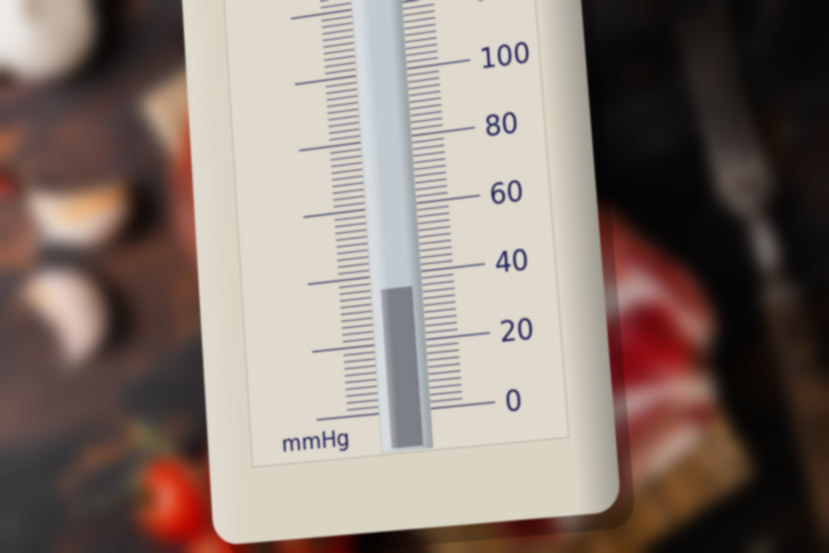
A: 36 (mmHg)
